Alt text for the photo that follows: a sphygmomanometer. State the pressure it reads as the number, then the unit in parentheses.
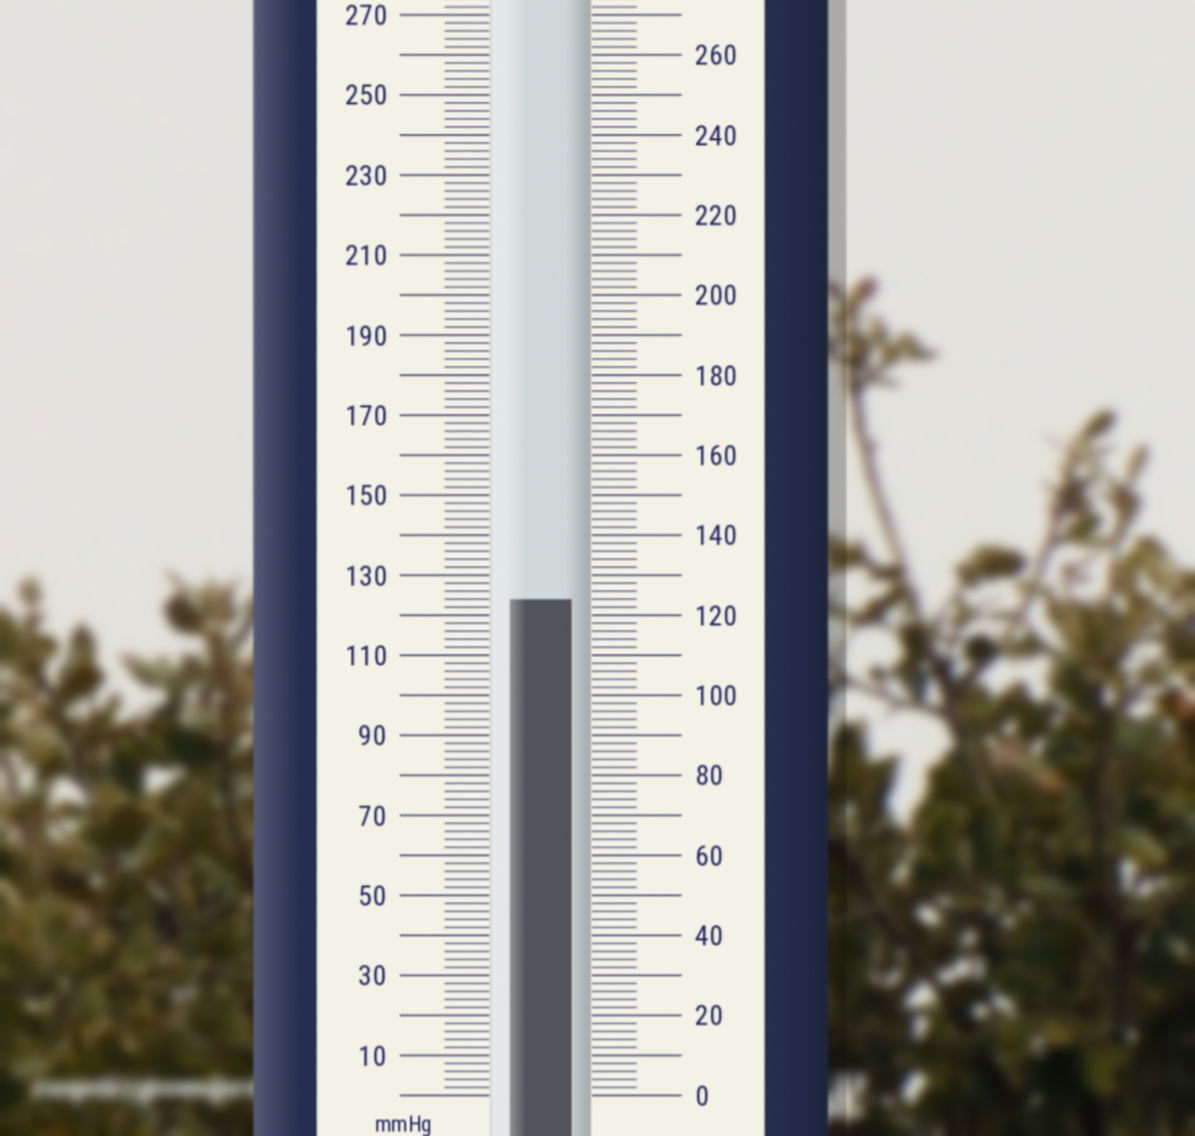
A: 124 (mmHg)
